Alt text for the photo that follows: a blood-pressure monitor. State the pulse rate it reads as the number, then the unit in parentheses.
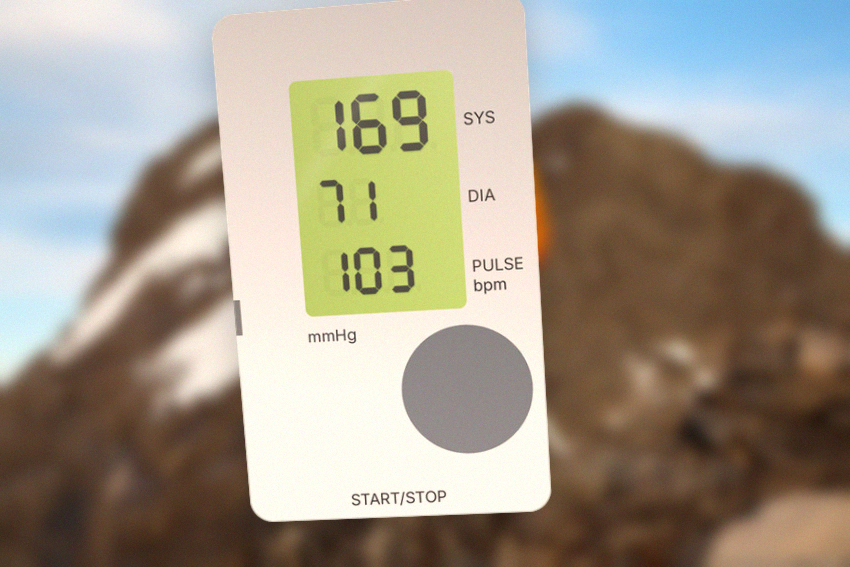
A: 103 (bpm)
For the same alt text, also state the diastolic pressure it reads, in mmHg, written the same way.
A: 71 (mmHg)
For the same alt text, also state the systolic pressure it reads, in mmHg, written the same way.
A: 169 (mmHg)
